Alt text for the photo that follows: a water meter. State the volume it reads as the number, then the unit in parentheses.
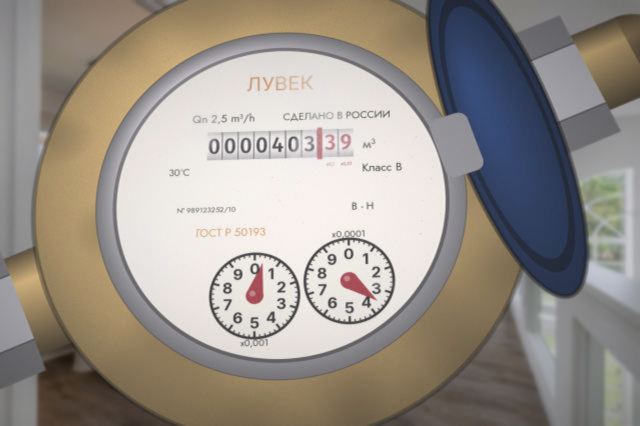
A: 403.3903 (m³)
